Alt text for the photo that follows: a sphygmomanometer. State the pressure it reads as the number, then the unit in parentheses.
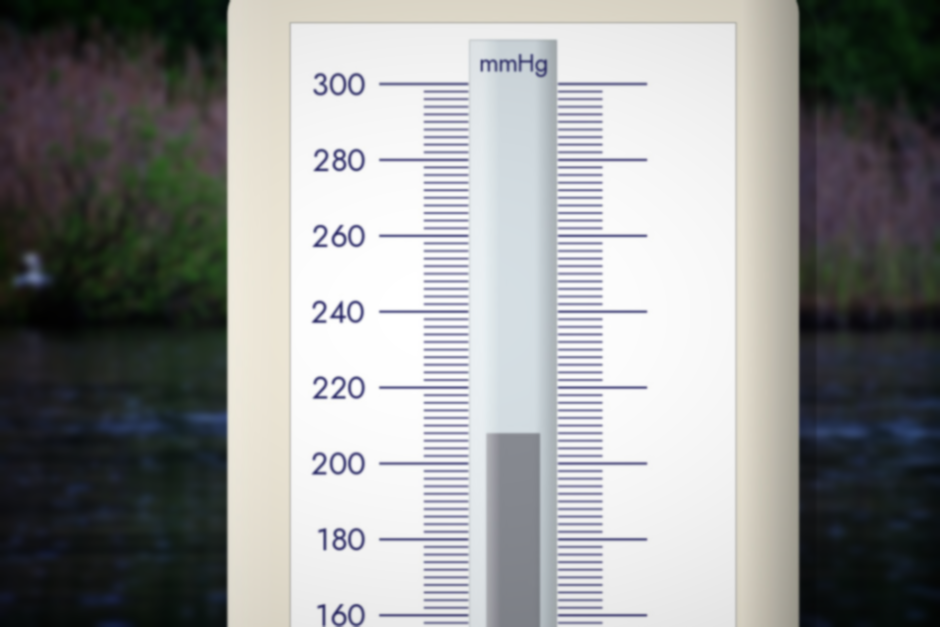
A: 208 (mmHg)
